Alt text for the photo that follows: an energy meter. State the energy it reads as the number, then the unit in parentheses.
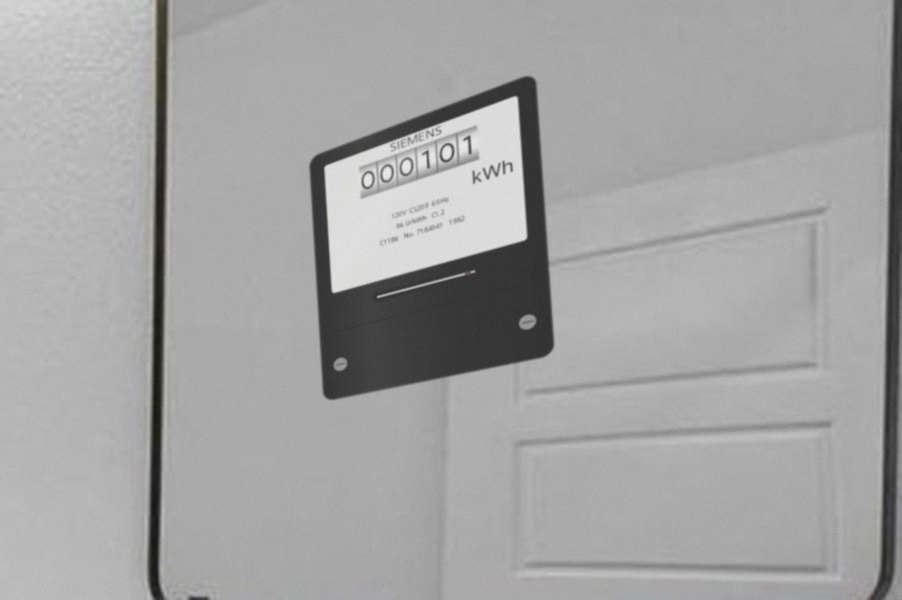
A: 101 (kWh)
